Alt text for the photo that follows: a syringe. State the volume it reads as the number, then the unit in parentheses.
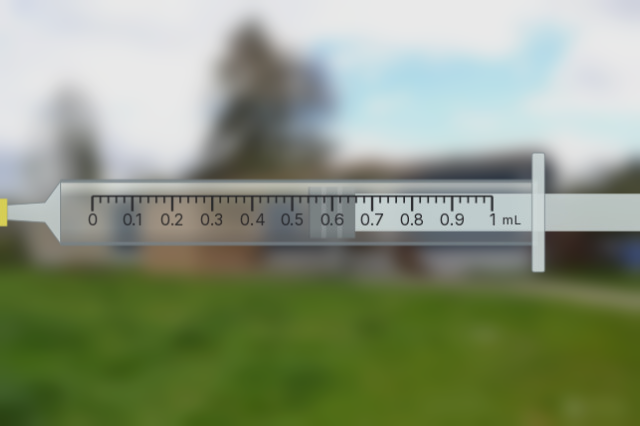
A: 0.54 (mL)
